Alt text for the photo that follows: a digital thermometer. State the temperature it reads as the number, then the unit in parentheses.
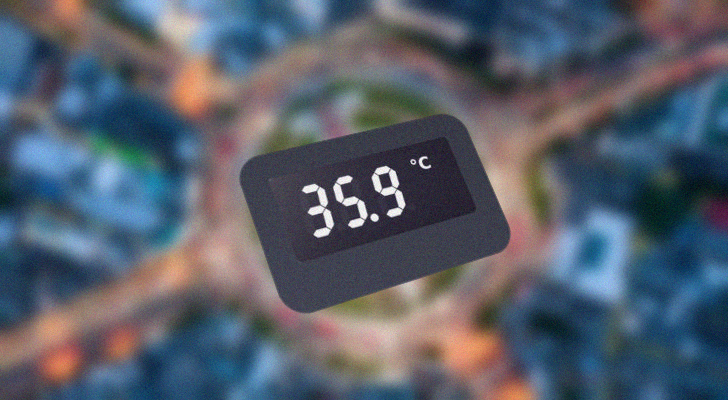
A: 35.9 (°C)
